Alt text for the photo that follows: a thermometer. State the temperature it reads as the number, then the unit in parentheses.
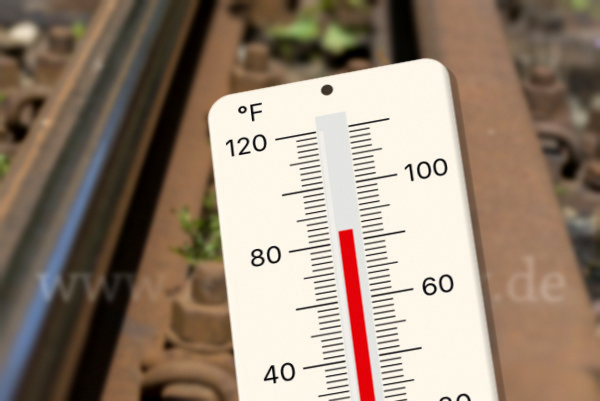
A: 84 (°F)
